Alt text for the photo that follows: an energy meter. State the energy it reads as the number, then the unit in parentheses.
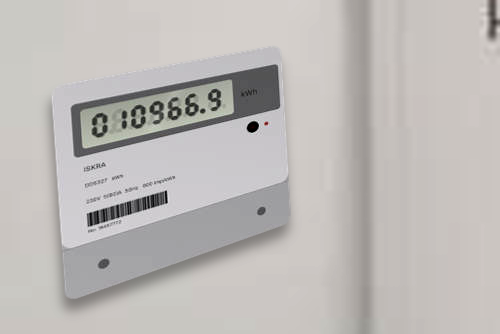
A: 10966.9 (kWh)
